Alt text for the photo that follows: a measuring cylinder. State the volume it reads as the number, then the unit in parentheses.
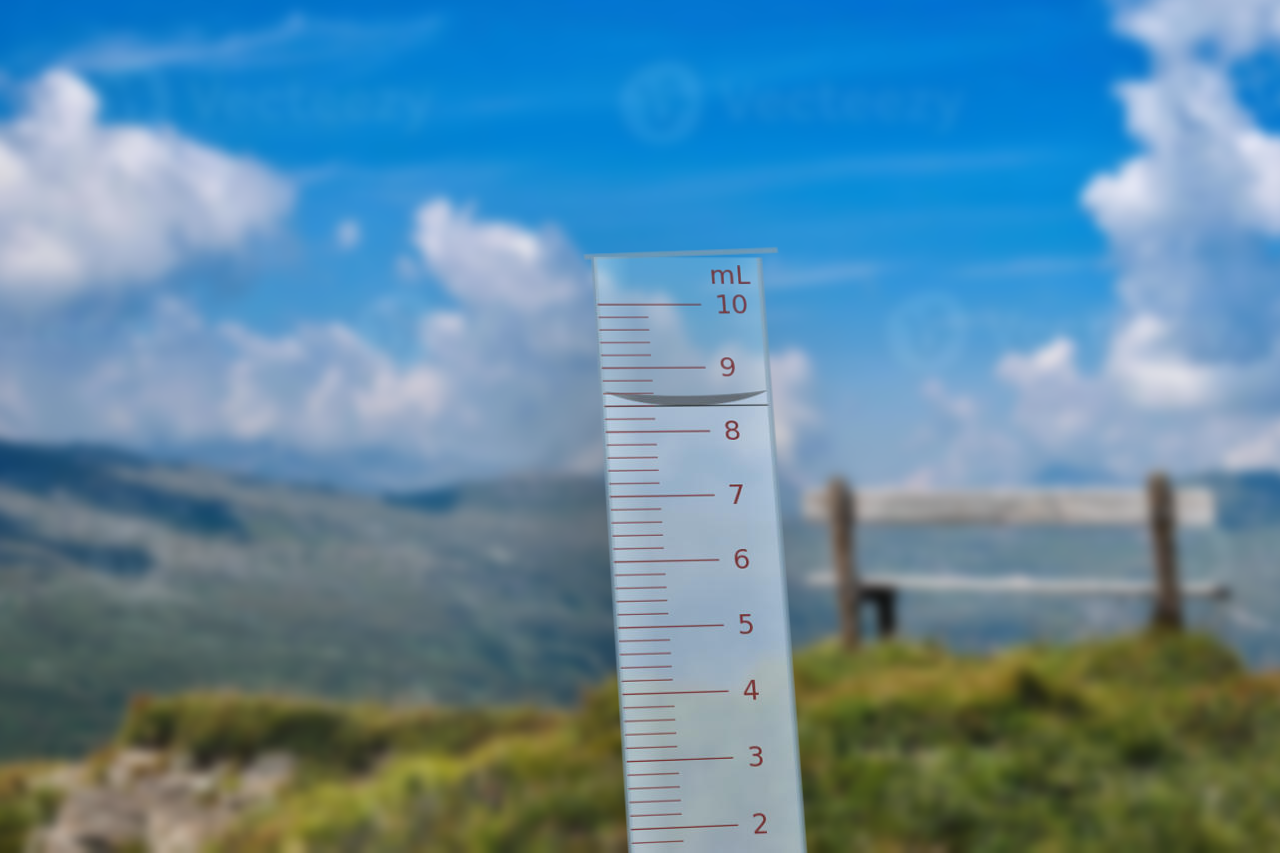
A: 8.4 (mL)
